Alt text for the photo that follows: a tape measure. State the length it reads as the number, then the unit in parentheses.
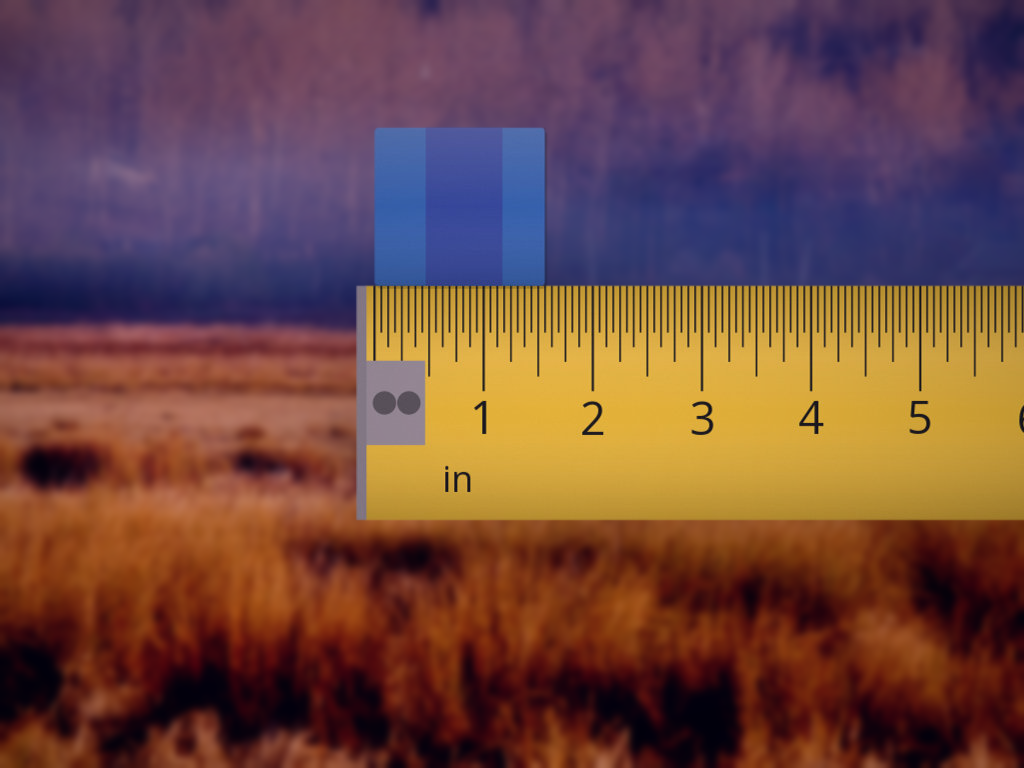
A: 1.5625 (in)
